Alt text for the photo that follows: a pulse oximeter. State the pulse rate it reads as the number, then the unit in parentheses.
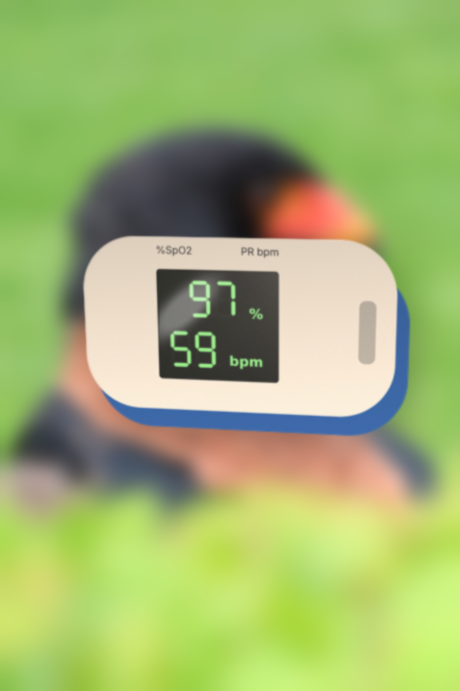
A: 59 (bpm)
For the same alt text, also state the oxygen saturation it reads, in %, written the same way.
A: 97 (%)
